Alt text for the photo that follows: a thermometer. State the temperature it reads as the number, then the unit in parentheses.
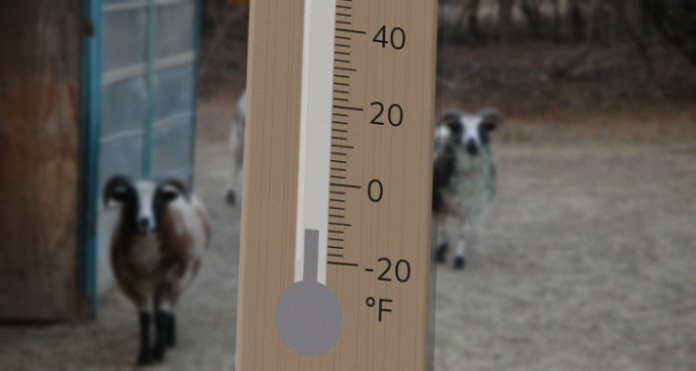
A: -12 (°F)
